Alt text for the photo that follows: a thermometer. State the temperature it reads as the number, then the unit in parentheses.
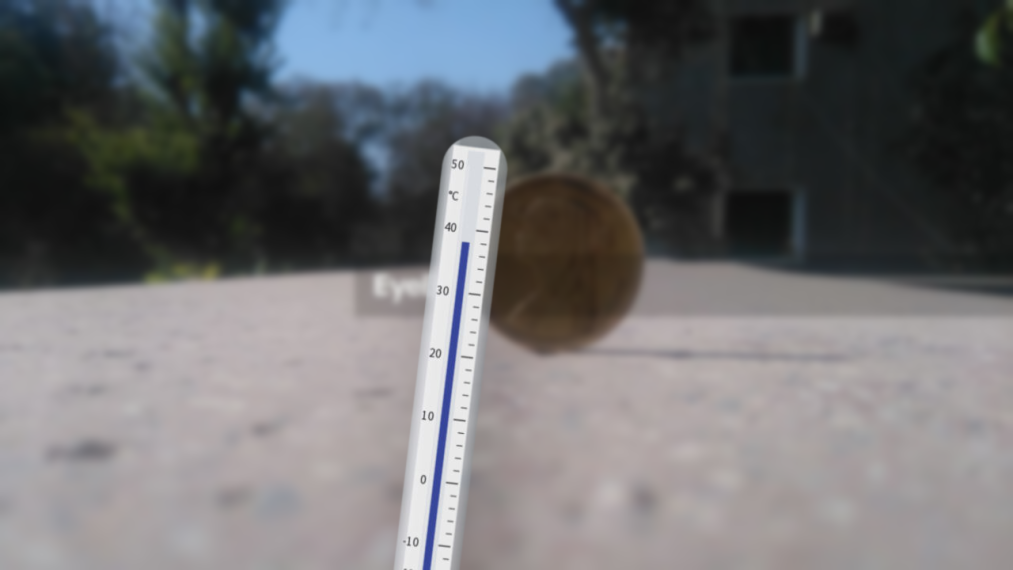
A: 38 (°C)
